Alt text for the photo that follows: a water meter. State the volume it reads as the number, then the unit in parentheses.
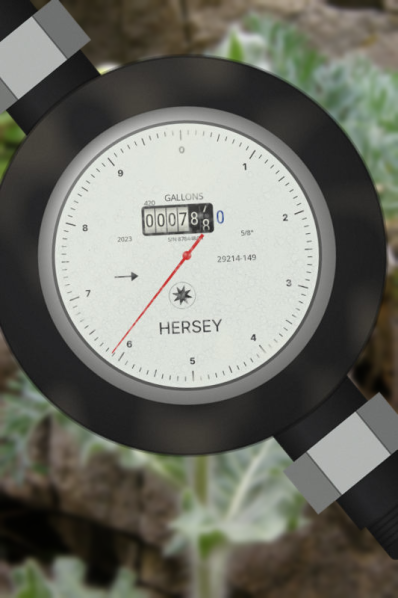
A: 7876.1 (gal)
